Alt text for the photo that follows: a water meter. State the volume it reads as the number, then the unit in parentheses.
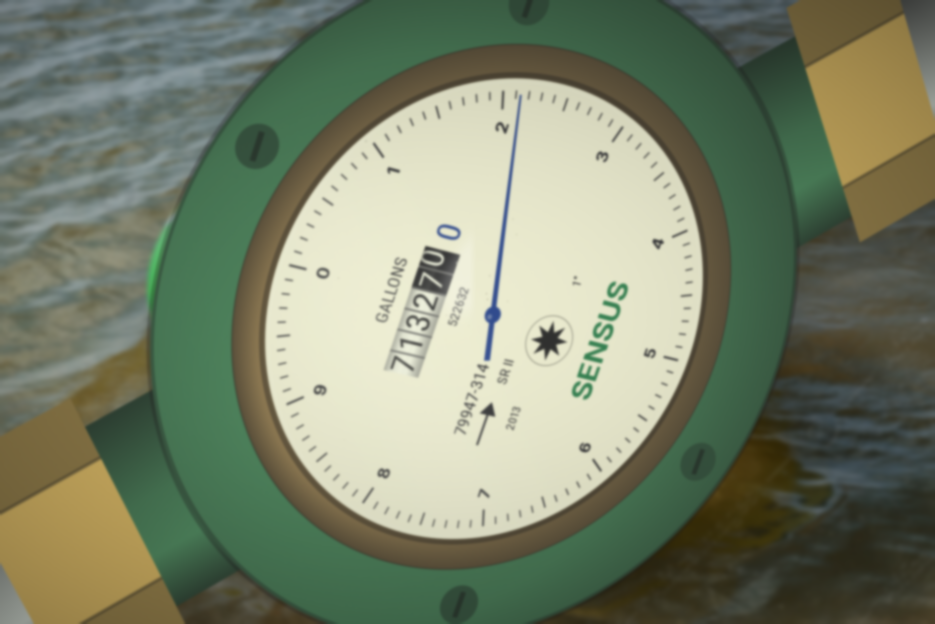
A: 7132702.1 (gal)
